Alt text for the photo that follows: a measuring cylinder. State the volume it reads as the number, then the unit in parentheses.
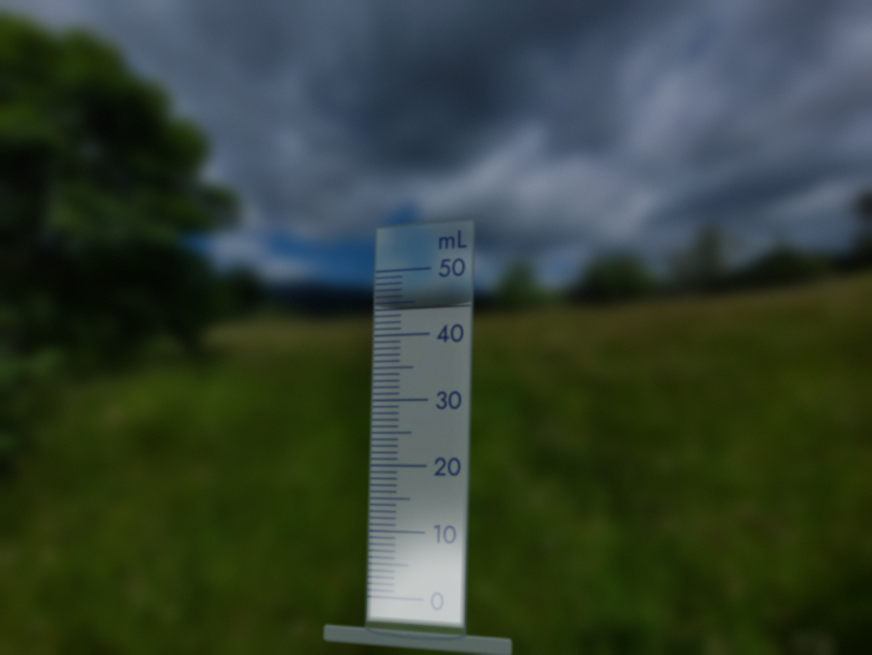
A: 44 (mL)
